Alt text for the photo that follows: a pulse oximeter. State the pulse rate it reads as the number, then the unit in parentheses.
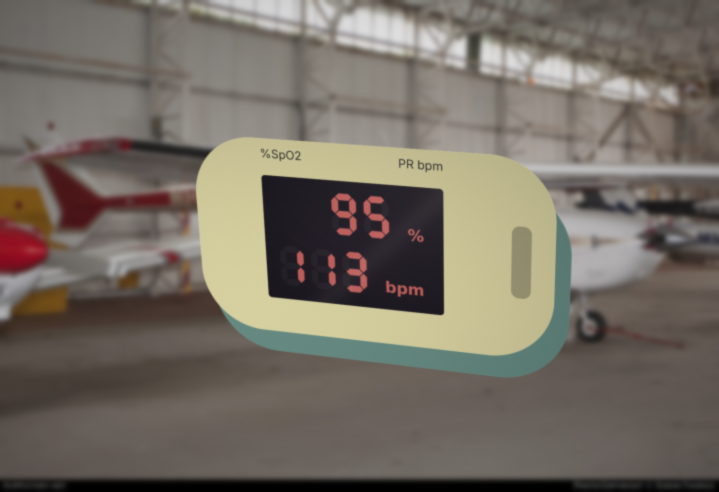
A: 113 (bpm)
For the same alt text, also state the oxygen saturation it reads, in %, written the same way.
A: 95 (%)
